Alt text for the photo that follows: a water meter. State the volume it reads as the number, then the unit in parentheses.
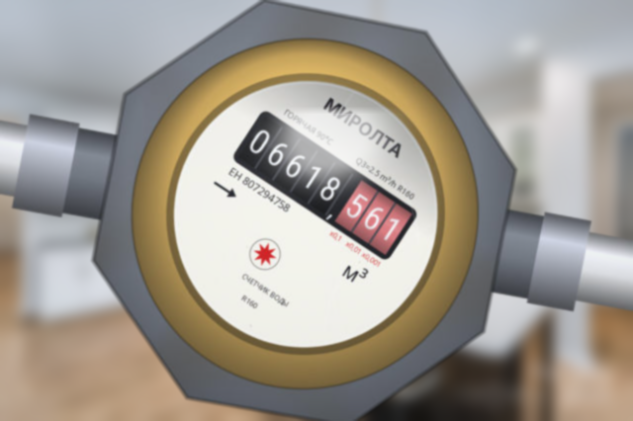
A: 6618.561 (m³)
